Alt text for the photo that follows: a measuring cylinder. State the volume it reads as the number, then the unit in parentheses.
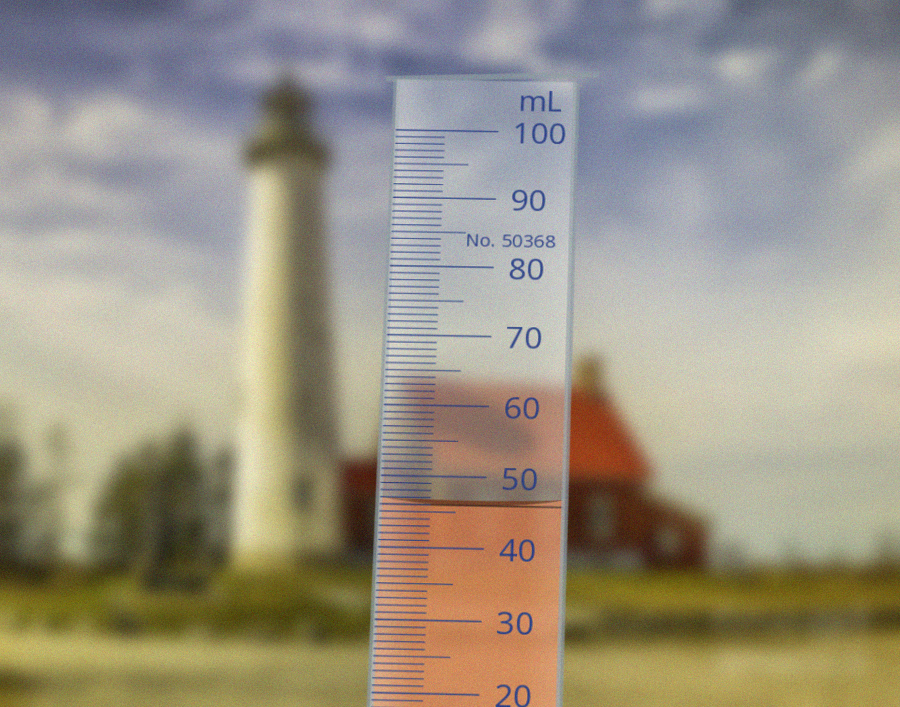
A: 46 (mL)
